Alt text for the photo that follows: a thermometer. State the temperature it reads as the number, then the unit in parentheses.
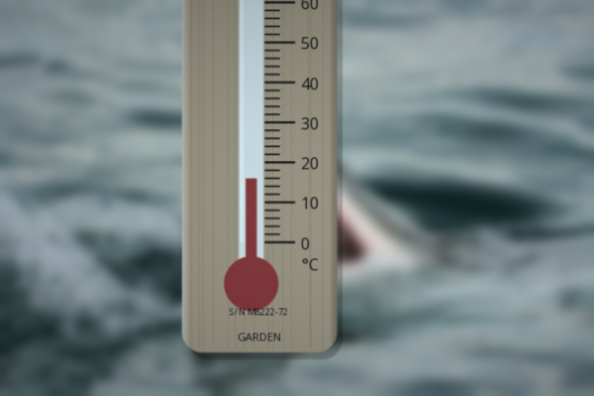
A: 16 (°C)
